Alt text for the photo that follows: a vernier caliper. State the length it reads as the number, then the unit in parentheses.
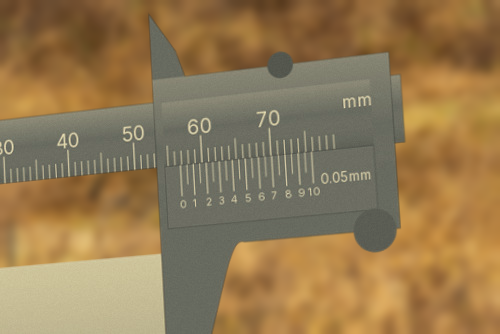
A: 56.8 (mm)
